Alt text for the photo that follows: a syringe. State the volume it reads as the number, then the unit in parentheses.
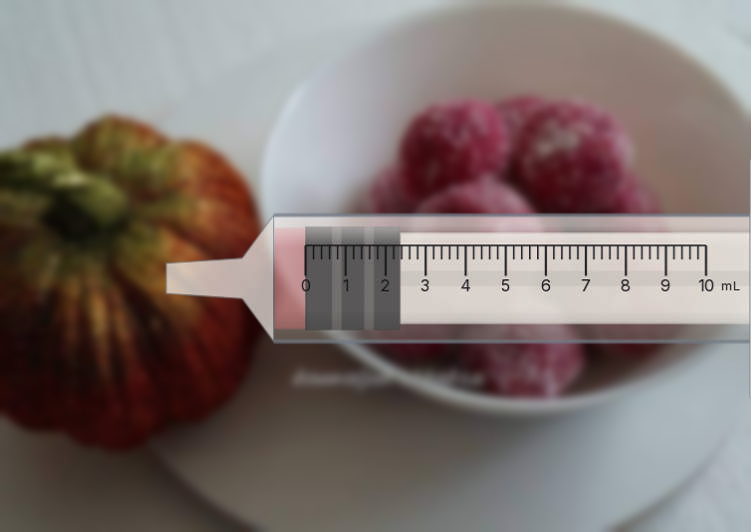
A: 0 (mL)
